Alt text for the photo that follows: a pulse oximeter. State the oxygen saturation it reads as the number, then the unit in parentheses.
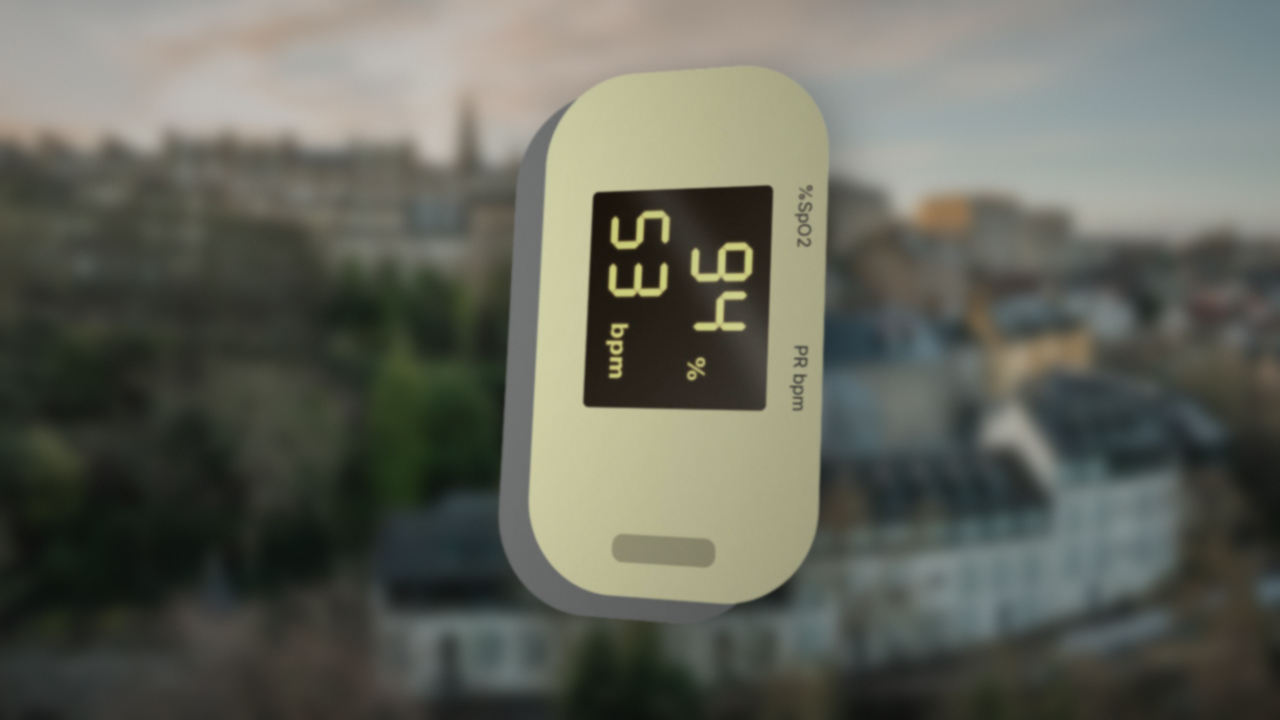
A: 94 (%)
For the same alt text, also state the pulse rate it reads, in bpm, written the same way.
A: 53 (bpm)
